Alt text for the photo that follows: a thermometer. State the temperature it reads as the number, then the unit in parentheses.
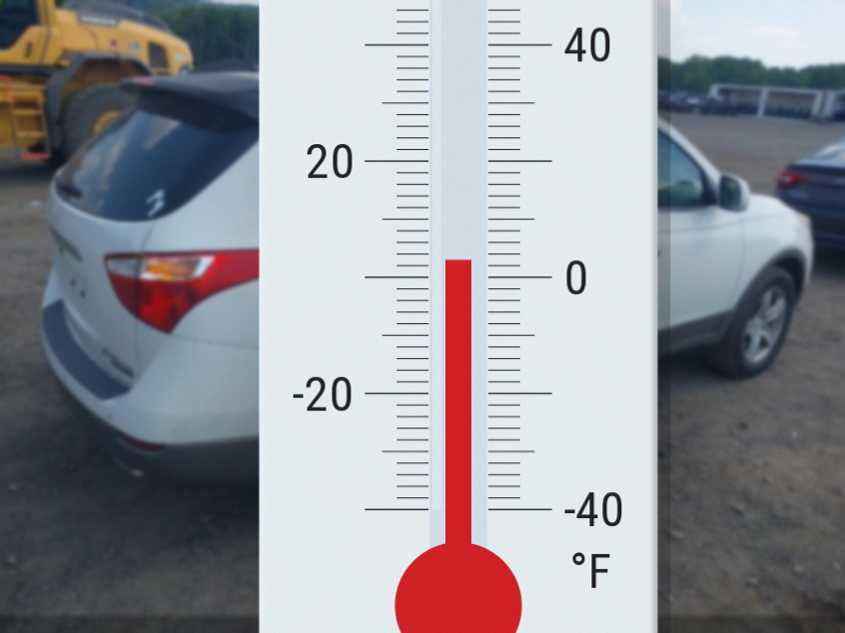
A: 3 (°F)
